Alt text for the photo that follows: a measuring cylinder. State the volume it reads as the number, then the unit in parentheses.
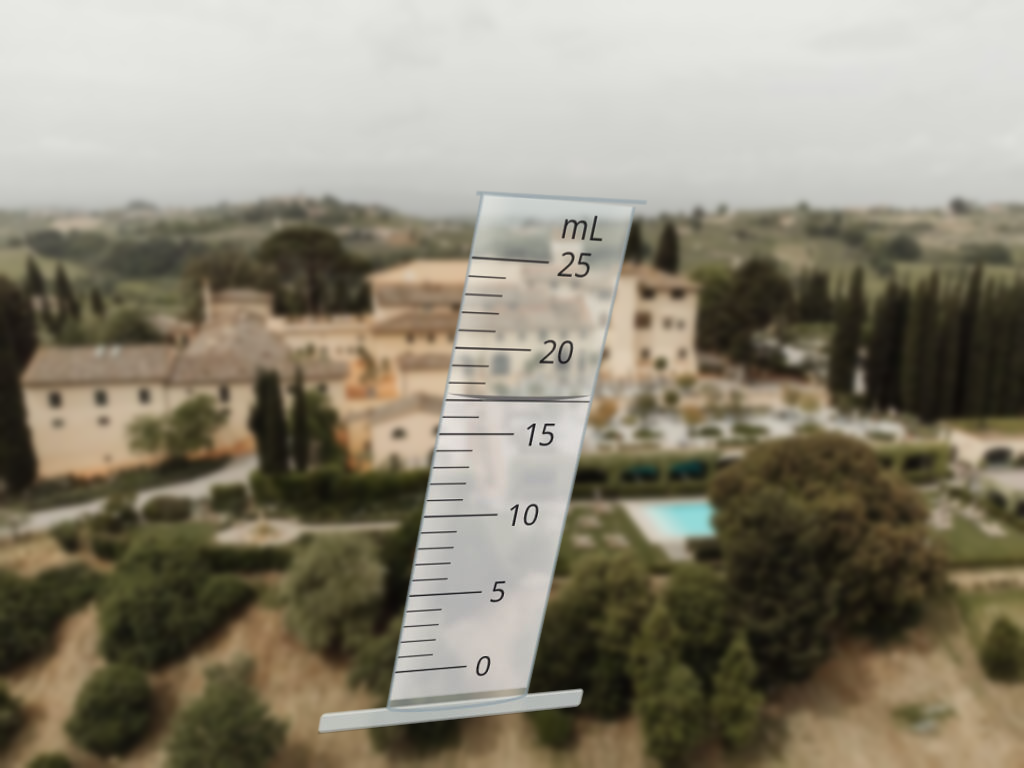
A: 17 (mL)
